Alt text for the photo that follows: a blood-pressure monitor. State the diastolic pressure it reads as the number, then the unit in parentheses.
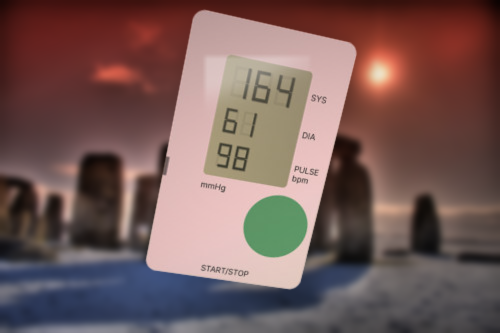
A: 61 (mmHg)
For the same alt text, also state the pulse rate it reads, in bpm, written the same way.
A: 98 (bpm)
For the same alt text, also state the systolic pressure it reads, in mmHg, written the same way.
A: 164 (mmHg)
